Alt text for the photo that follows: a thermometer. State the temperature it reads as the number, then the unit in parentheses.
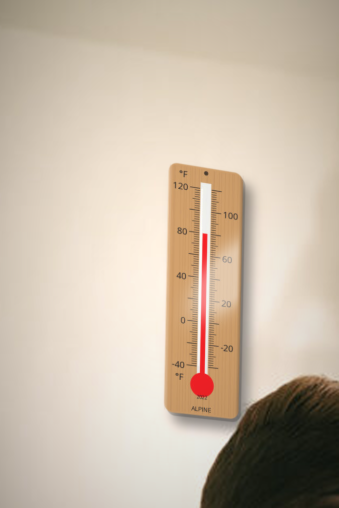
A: 80 (°F)
